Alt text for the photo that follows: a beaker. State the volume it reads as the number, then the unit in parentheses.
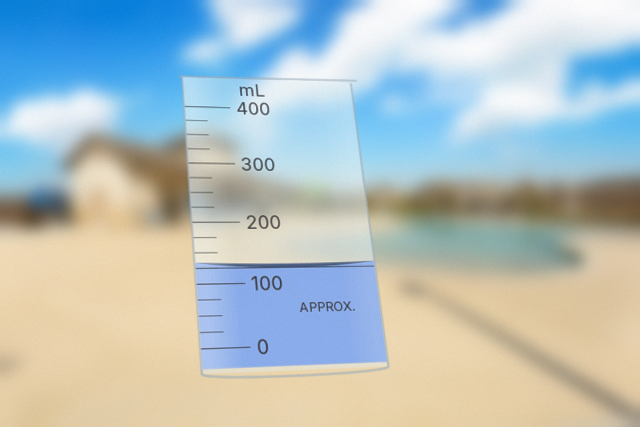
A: 125 (mL)
